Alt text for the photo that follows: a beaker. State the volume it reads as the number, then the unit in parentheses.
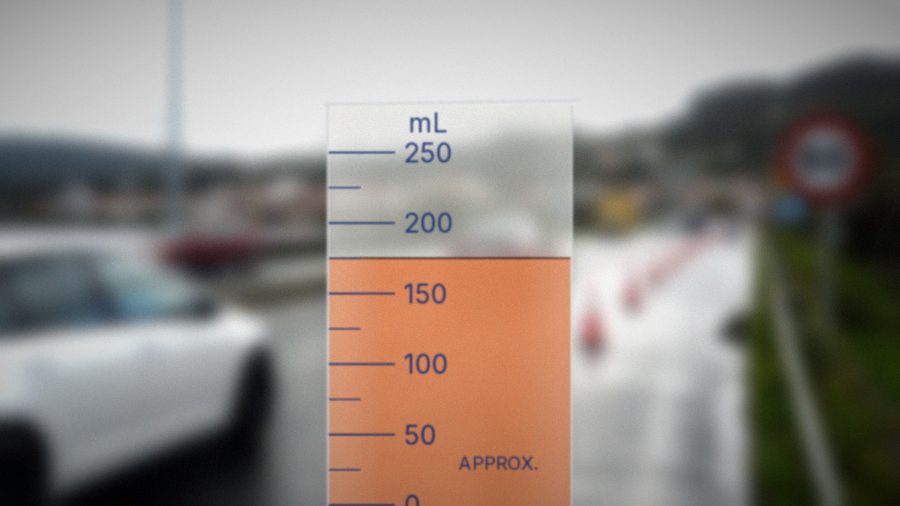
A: 175 (mL)
